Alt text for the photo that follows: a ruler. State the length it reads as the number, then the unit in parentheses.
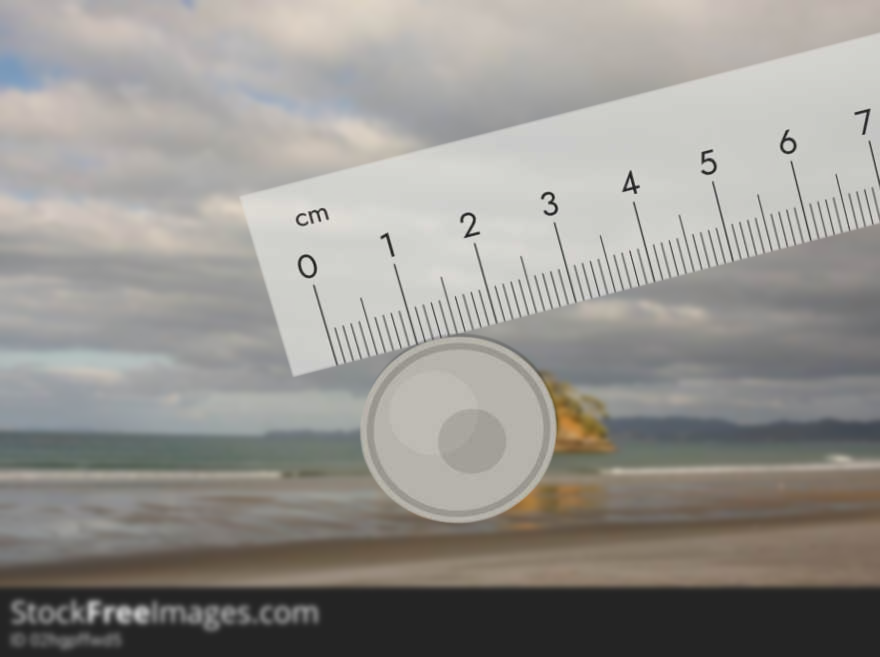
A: 2.4 (cm)
